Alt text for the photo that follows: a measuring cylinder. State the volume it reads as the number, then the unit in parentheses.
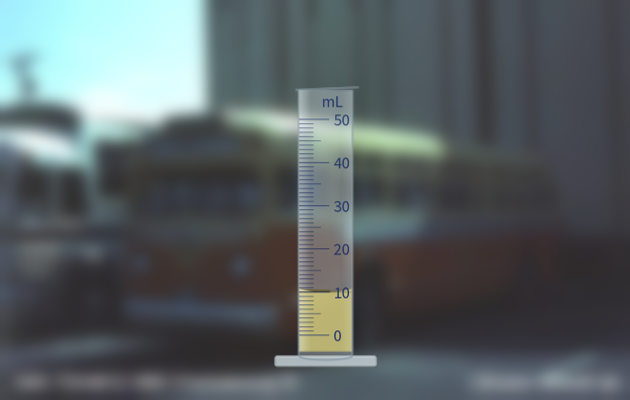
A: 10 (mL)
